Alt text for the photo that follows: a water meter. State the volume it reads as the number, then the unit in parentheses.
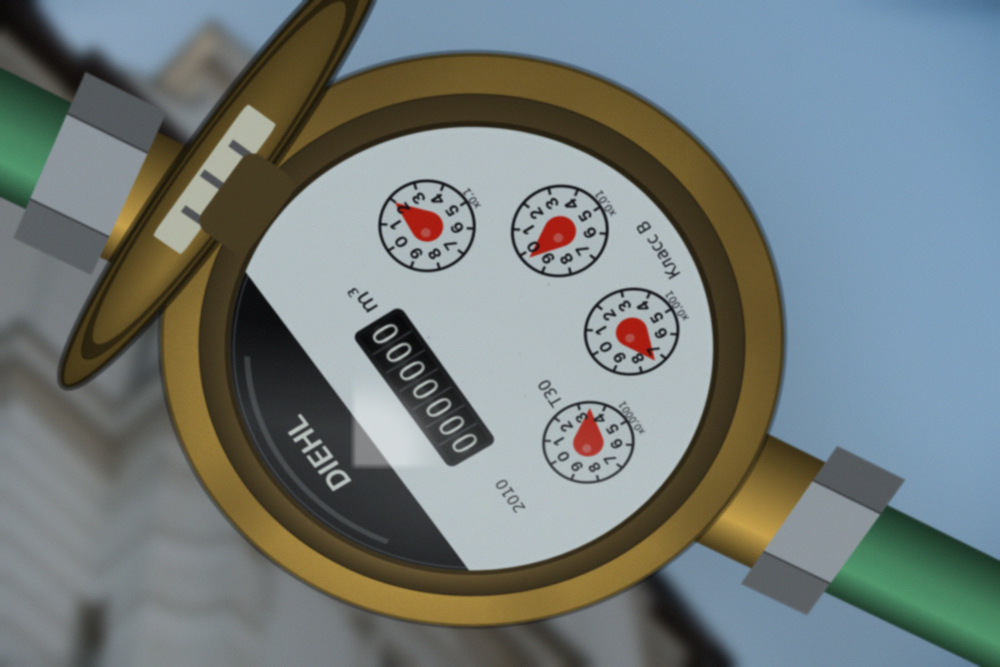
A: 0.1973 (m³)
